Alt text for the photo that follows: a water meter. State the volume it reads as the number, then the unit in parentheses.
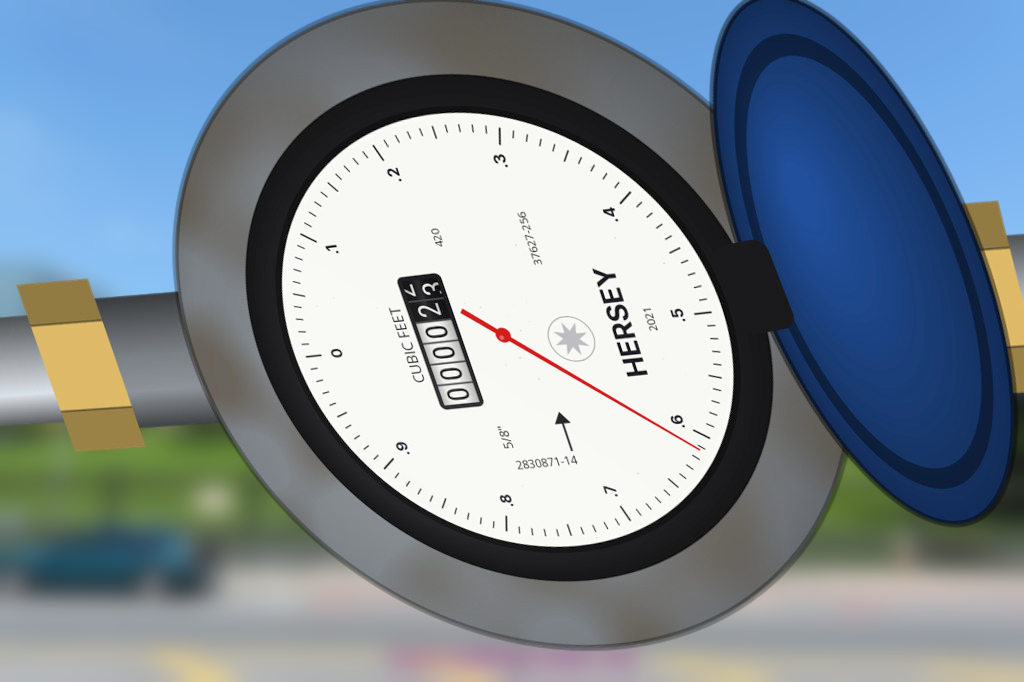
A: 22.61 (ft³)
